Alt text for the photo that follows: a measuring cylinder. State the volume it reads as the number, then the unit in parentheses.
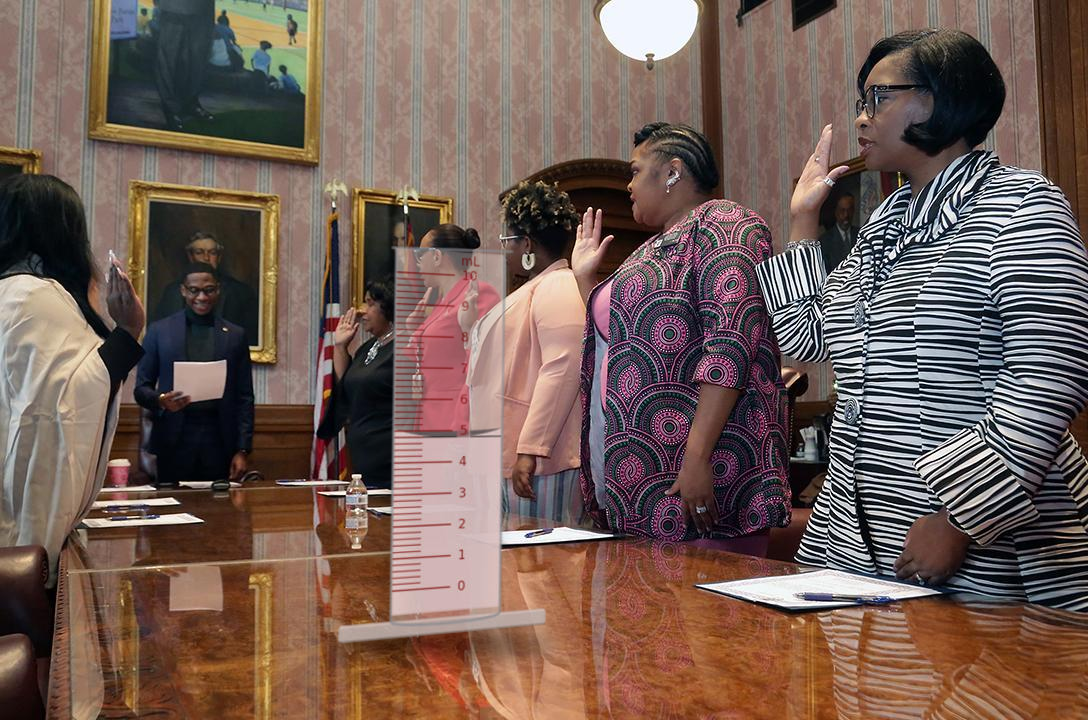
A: 4.8 (mL)
